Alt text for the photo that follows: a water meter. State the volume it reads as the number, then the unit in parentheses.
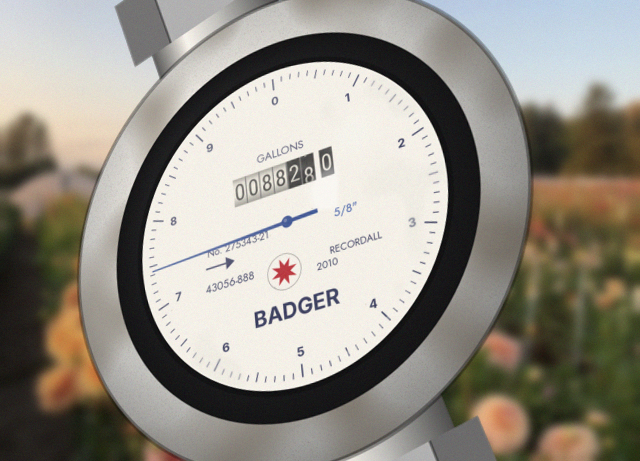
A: 88277.4 (gal)
